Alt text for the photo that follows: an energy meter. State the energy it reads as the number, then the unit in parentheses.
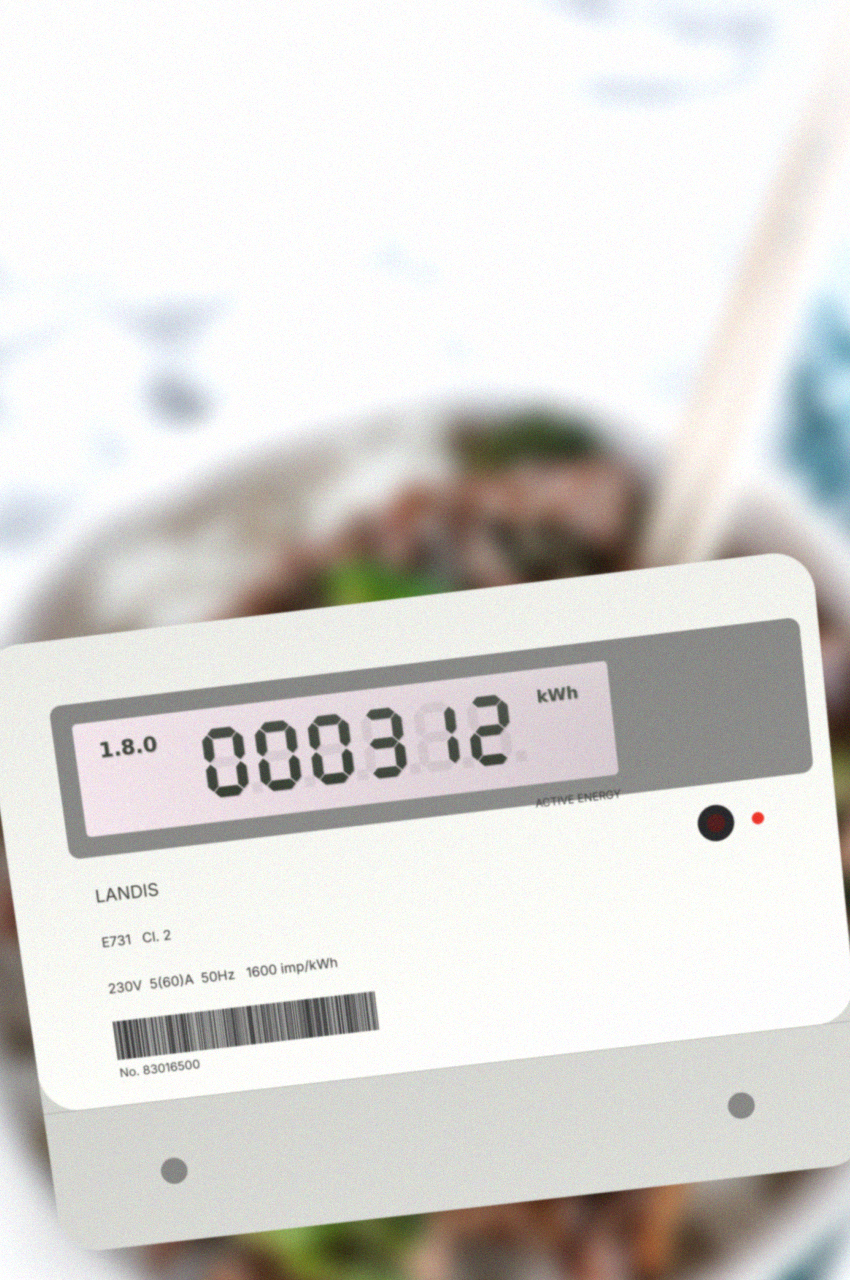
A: 312 (kWh)
